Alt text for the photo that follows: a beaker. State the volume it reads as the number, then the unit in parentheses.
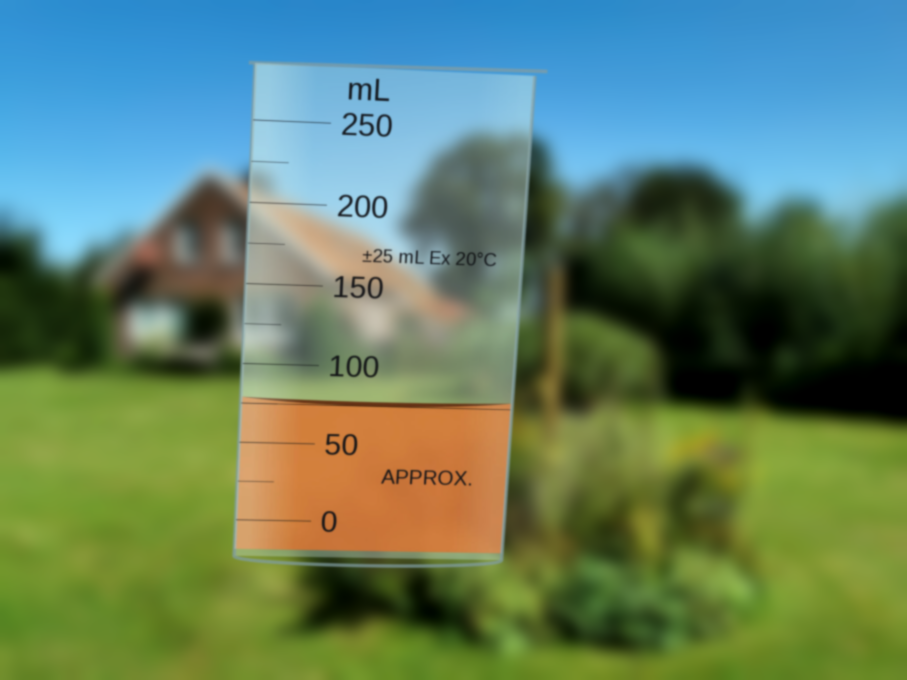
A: 75 (mL)
